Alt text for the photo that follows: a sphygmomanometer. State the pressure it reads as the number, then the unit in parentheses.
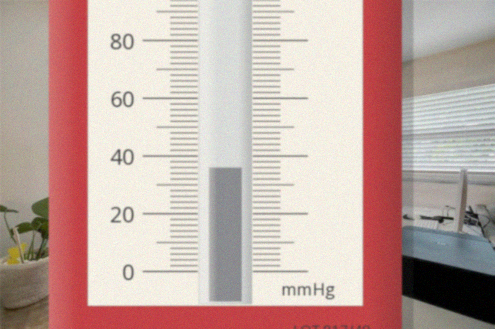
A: 36 (mmHg)
